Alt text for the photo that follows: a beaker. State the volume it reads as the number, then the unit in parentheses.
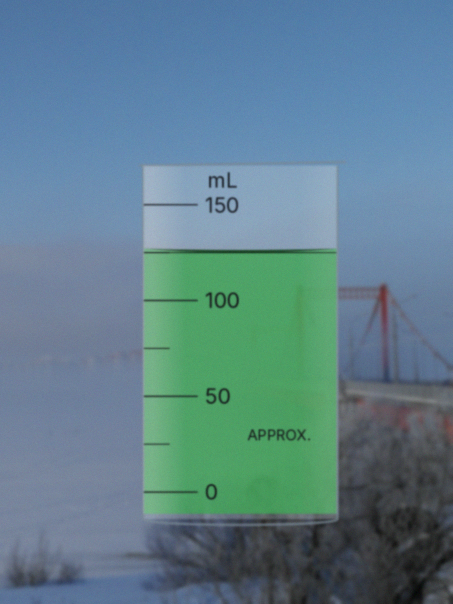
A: 125 (mL)
